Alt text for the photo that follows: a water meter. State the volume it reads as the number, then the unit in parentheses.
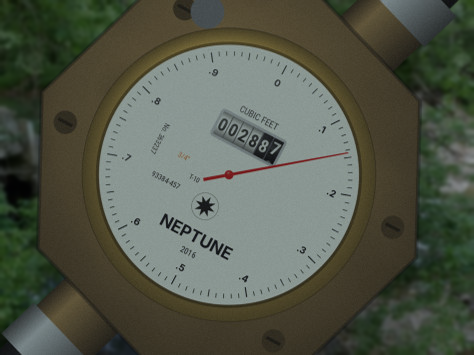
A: 2887.14 (ft³)
